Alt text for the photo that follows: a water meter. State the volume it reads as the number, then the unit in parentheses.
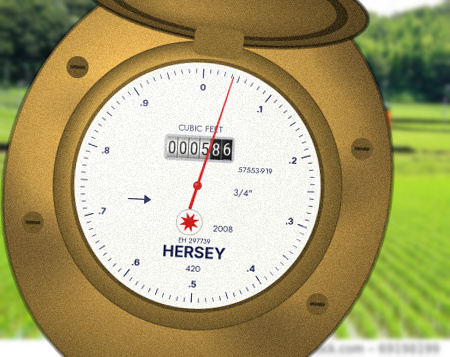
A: 586.04 (ft³)
